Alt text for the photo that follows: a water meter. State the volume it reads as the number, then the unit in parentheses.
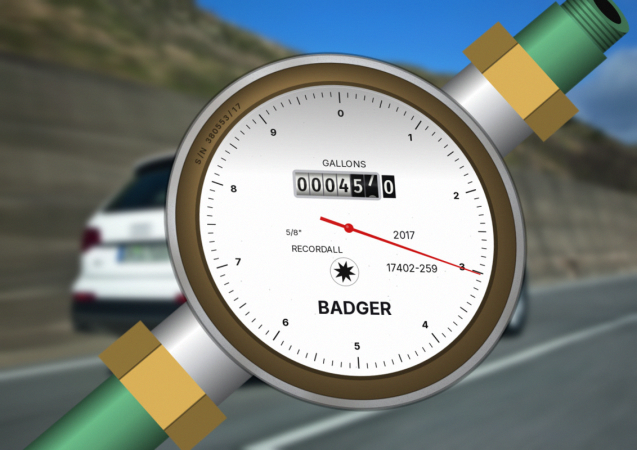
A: 4573.0 (gal)
